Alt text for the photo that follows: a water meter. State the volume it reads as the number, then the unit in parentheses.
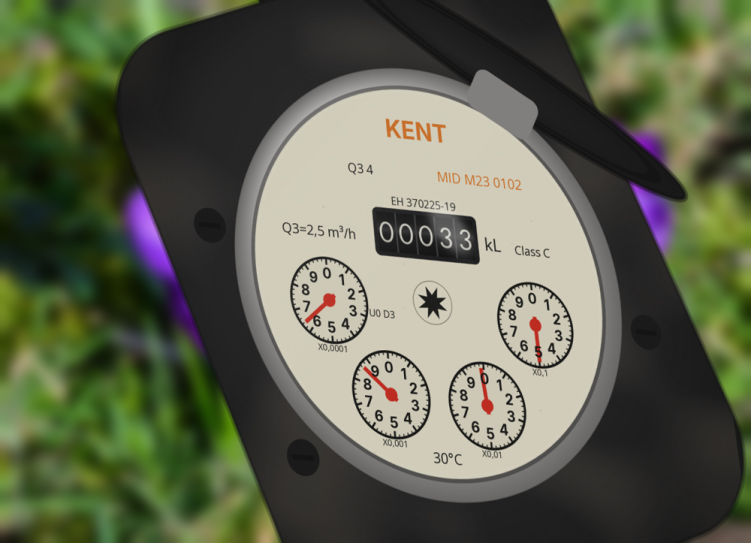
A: 33.4986 (kL)
